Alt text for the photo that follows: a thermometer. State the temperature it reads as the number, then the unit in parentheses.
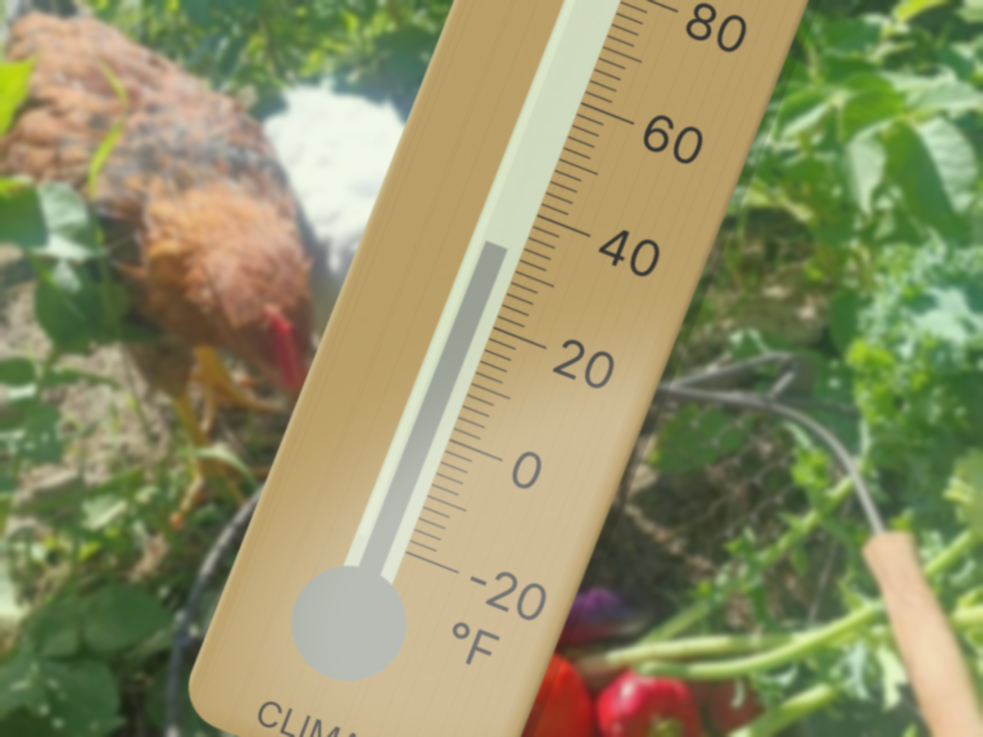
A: 33 (°F)
